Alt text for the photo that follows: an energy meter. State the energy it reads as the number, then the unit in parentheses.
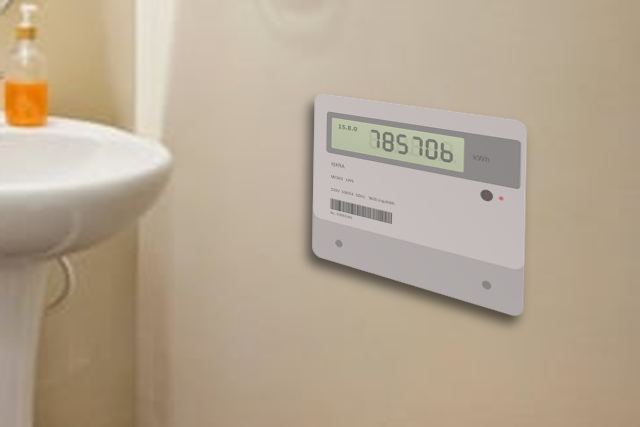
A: 785706 (kWh)
